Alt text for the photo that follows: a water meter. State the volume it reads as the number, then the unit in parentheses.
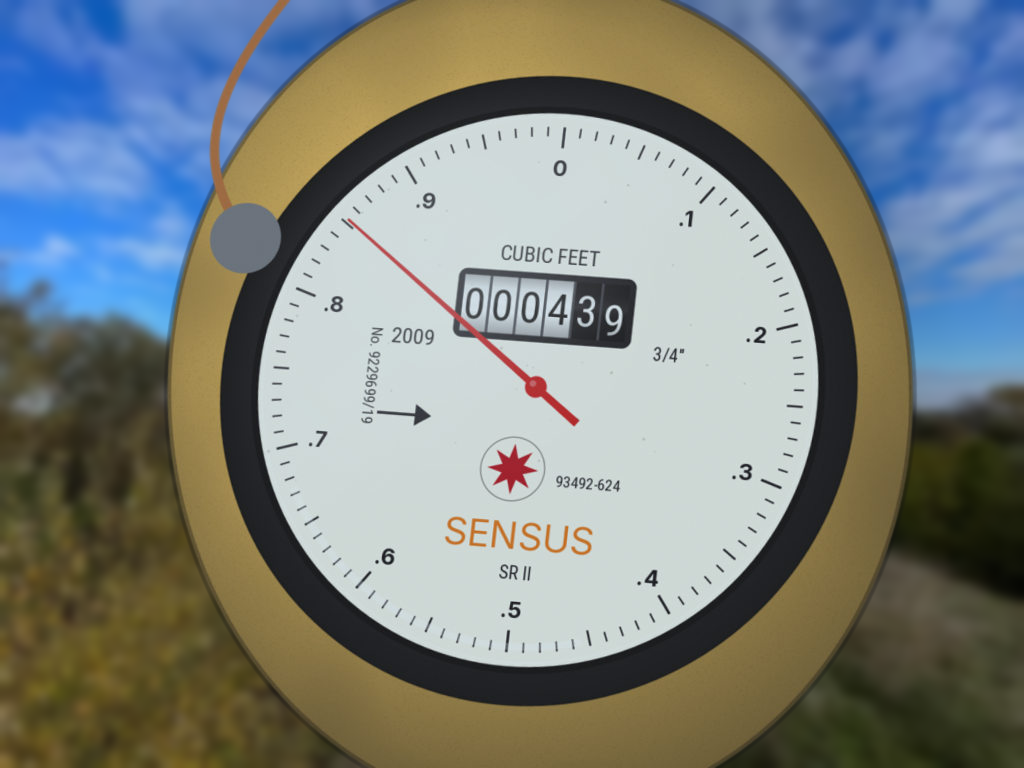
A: 438.85 (ft³)
